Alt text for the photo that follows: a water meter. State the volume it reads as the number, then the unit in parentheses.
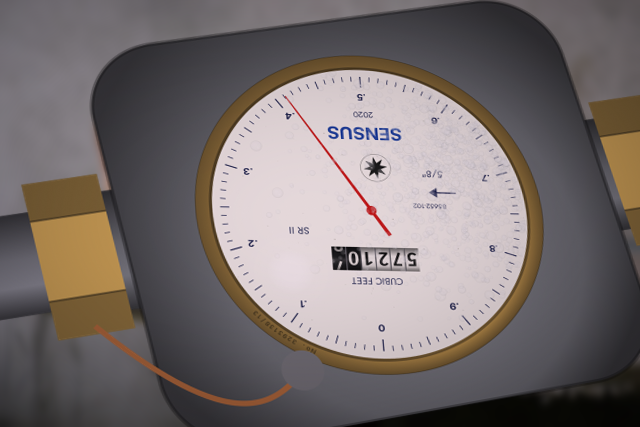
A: 572107.41 (ft³)
